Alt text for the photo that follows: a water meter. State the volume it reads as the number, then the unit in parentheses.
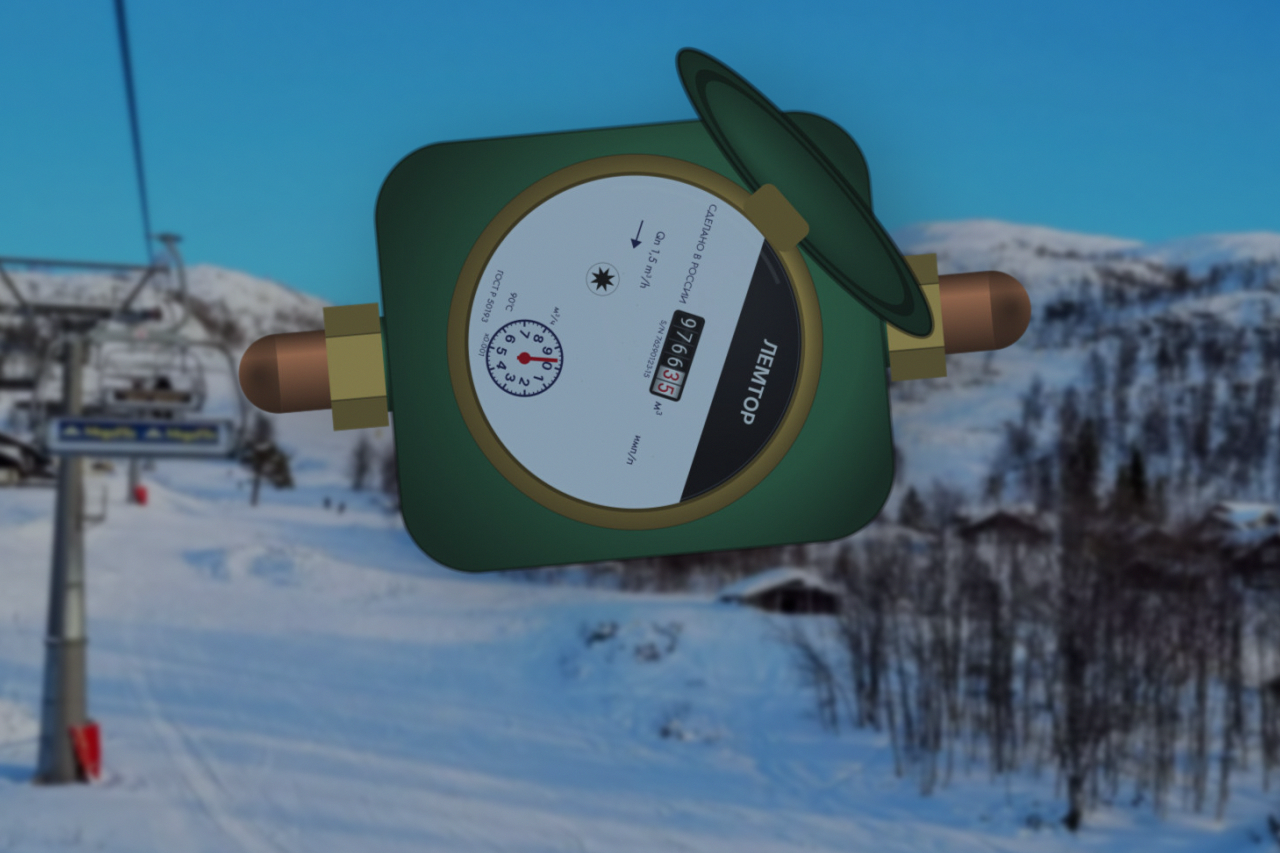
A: 9766.349 (m³)
